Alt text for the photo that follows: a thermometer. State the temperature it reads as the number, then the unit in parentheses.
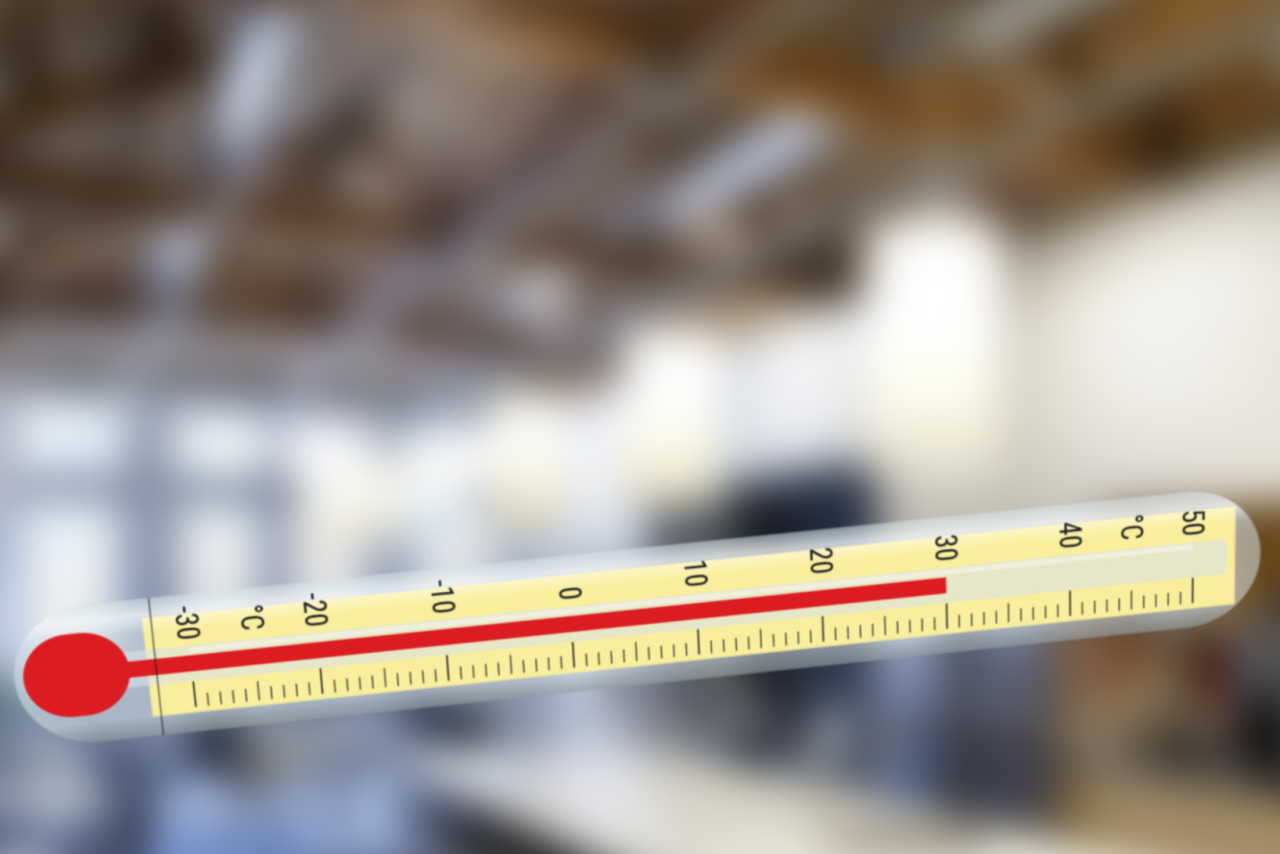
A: 30 (°C)
